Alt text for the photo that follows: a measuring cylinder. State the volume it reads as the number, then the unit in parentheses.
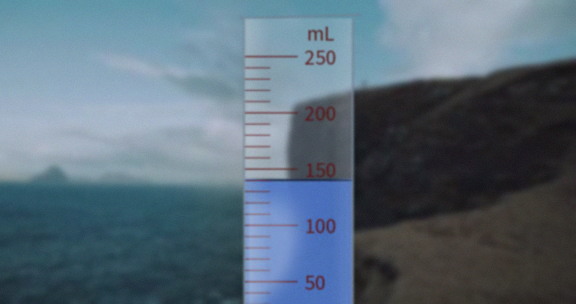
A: 140 (mL)
